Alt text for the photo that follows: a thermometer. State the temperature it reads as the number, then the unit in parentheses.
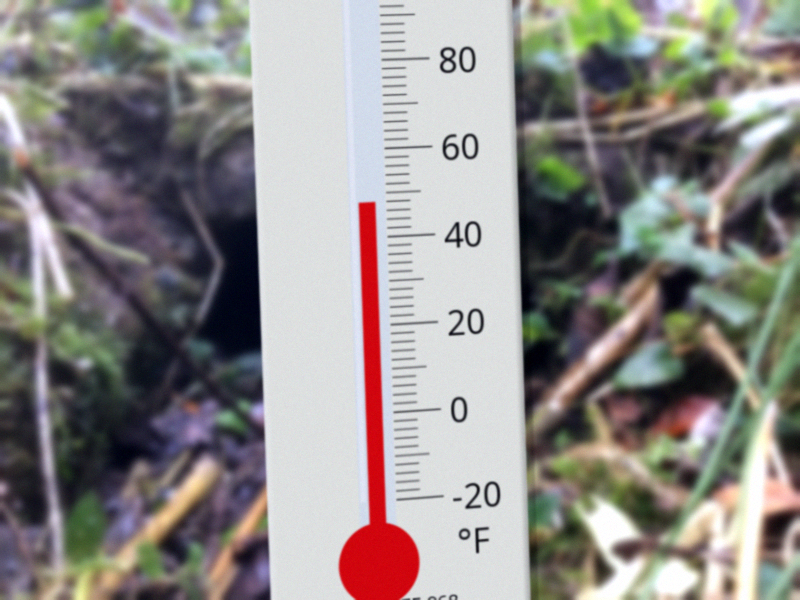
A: 48 (°F)
